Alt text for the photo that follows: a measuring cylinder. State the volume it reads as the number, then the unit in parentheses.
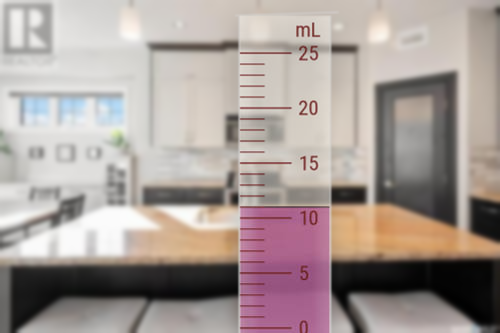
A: 11 (mL)
